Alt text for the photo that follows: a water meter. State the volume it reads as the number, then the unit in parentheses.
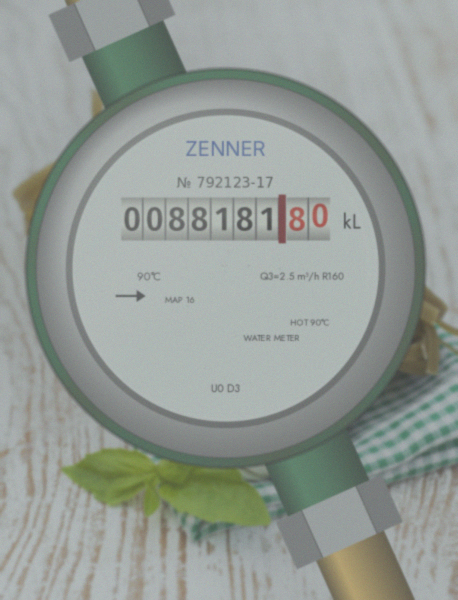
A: 88181.80 (kL)
